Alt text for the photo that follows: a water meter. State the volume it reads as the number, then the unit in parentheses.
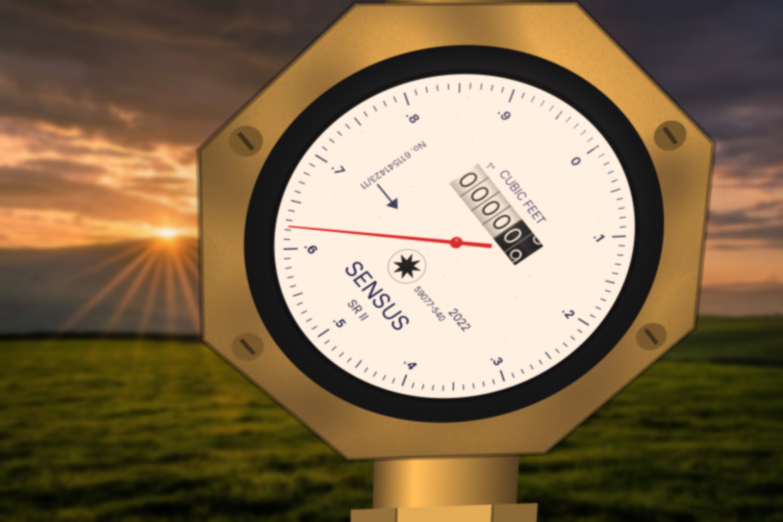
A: 8.62 (ft³)
